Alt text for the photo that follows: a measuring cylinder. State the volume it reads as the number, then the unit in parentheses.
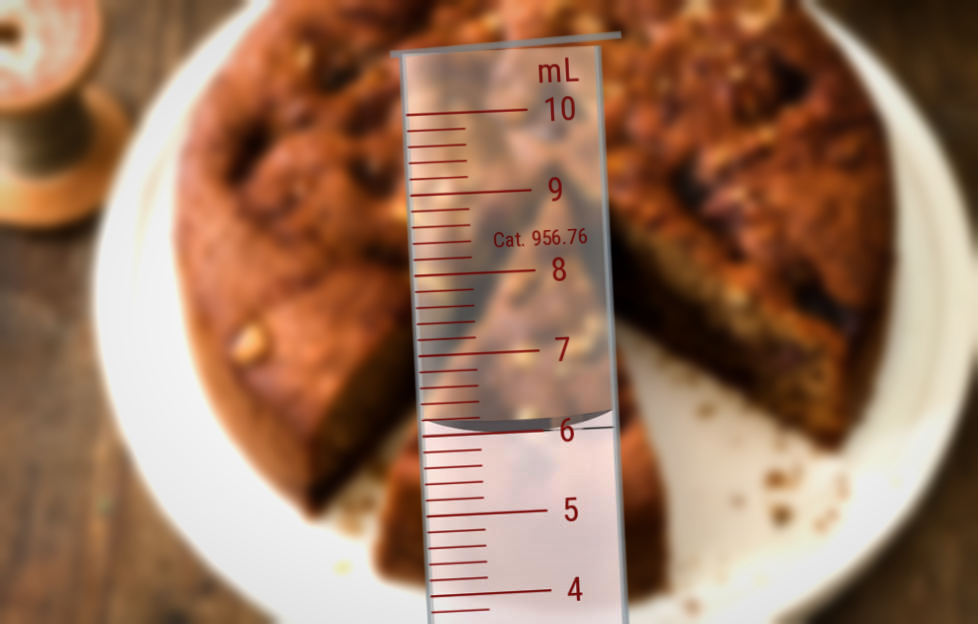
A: 6 (mL)
